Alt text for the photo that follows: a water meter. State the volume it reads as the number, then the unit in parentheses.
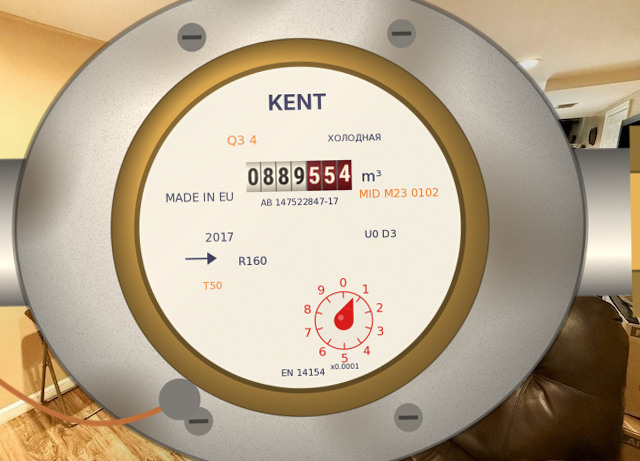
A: 889.5540 (m³)
